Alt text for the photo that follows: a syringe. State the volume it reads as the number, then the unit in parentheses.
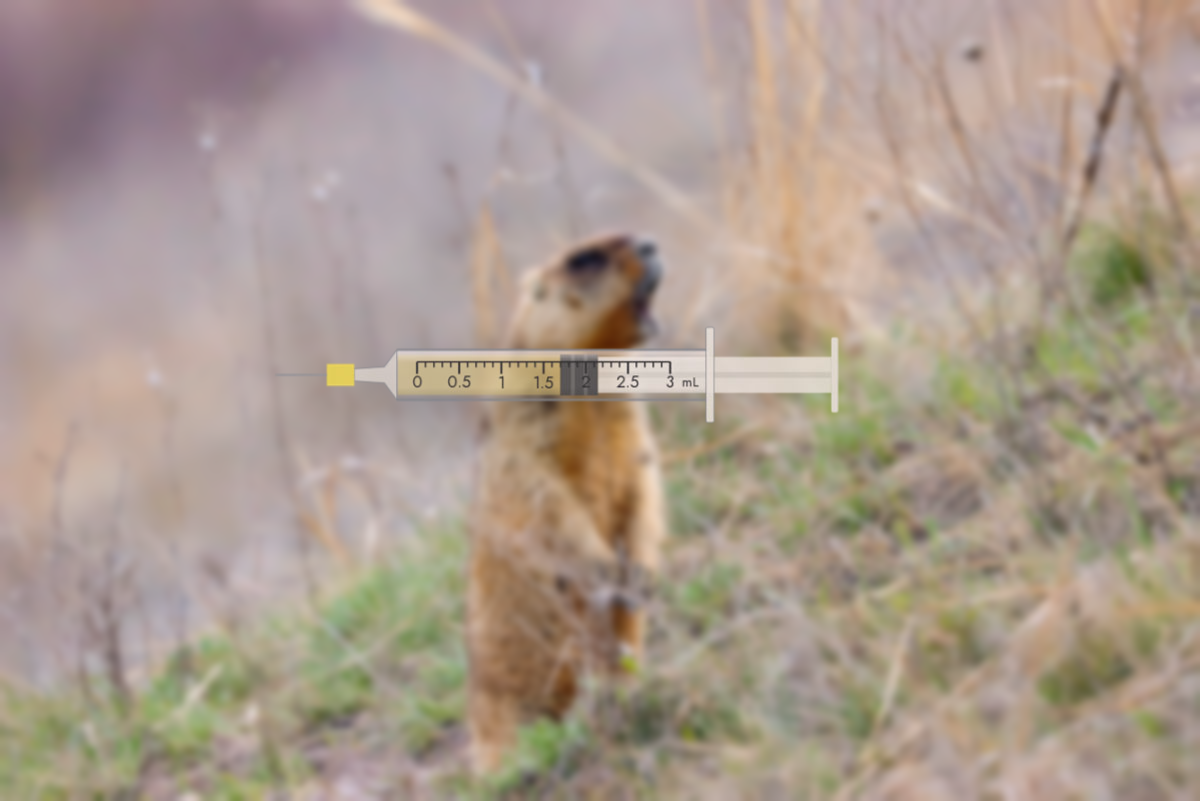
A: 1.7 (mL)
